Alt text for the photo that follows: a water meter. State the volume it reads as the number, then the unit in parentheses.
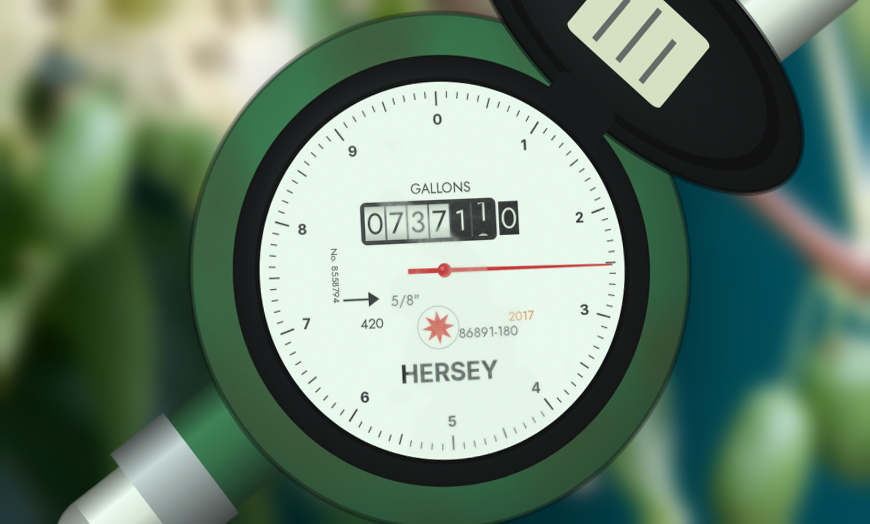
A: 737112.5 (gal)
